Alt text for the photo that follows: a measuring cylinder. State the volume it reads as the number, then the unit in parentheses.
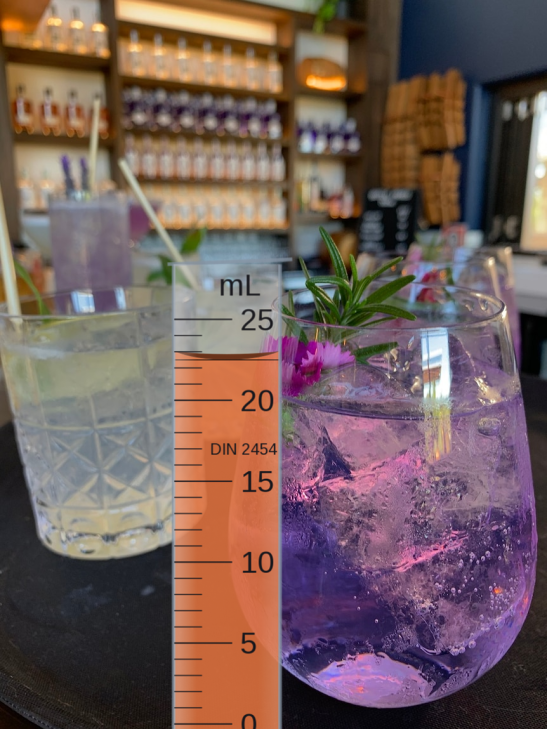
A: 22.5 (mL)
